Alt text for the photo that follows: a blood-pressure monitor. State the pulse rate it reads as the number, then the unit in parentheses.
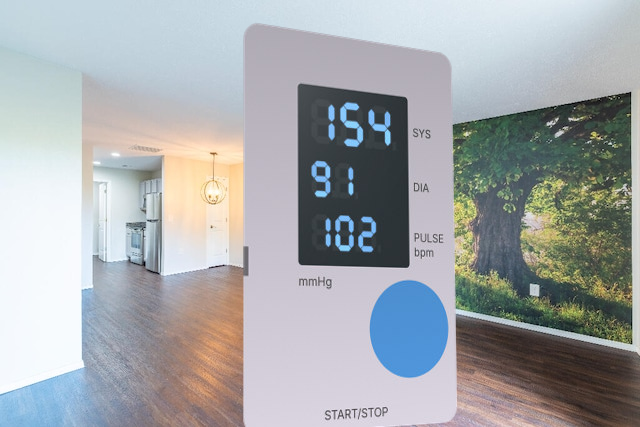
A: 102 (bpm)
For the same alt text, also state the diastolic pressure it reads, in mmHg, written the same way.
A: 91 (mmHg)
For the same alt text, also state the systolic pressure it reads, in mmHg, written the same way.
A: 154 (mmHg)
